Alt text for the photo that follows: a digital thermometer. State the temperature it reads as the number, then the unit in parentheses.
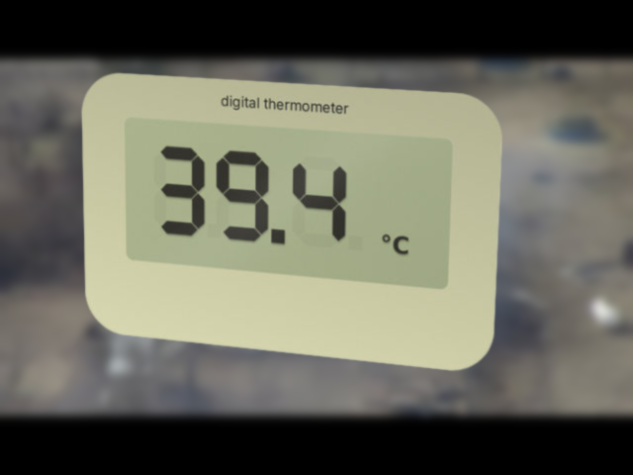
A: 39.4 (°C)
